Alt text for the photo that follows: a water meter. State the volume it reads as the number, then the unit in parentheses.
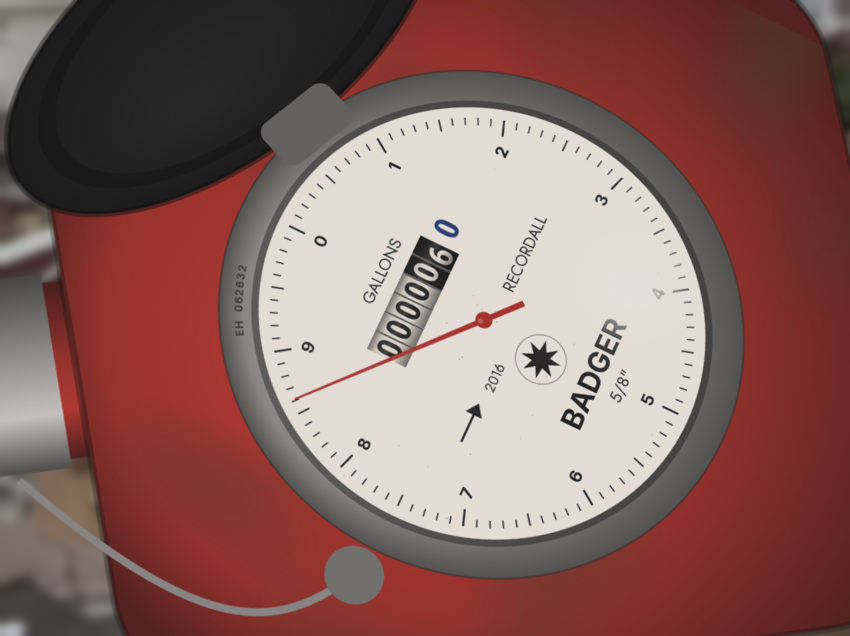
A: 58.6 (gal)
